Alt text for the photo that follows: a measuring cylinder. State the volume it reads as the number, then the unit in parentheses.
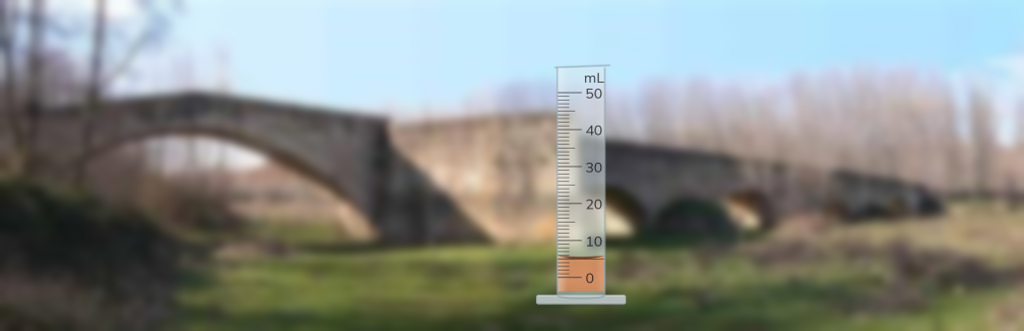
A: 5 (mL)
